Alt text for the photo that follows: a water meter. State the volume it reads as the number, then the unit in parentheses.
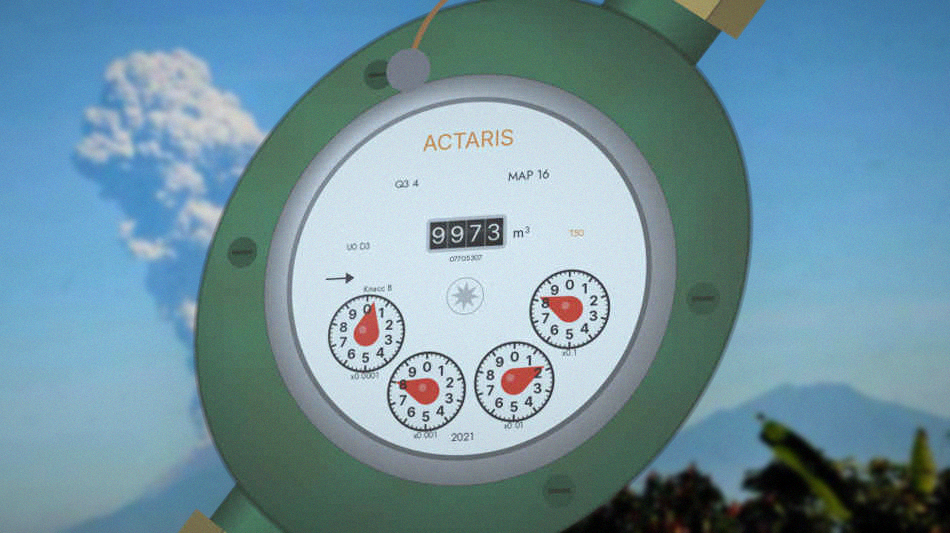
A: 9973.8180 (m³)
